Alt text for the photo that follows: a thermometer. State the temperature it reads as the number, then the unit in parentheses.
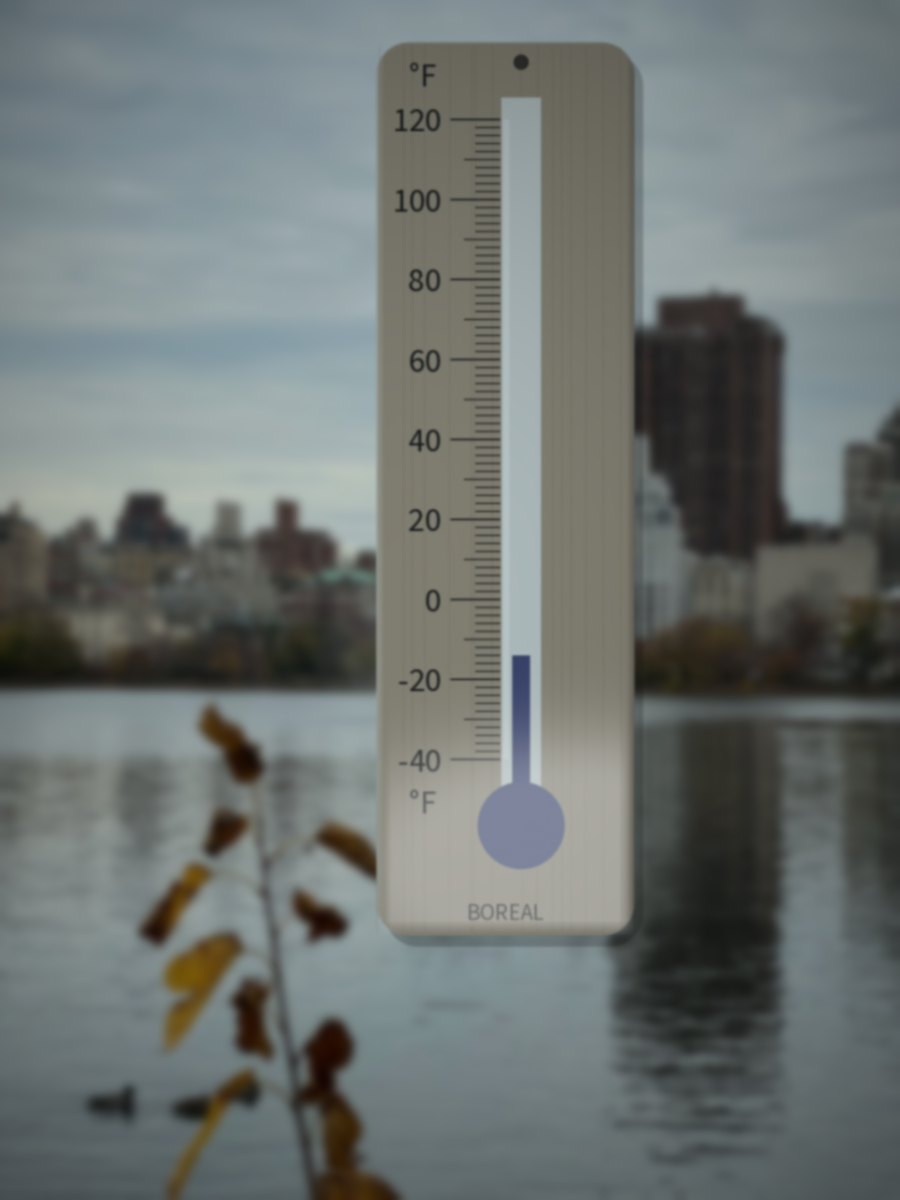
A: -14 (°F)
